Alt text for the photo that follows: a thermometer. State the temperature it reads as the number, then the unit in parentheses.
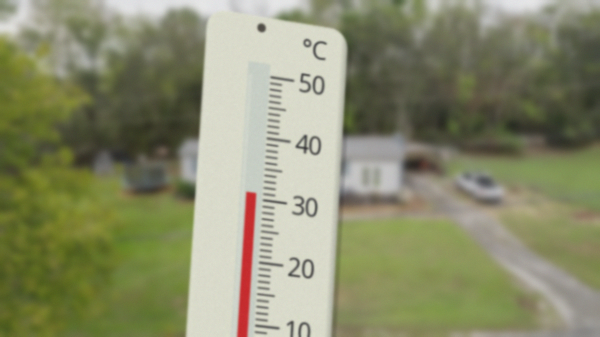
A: 31 (°C)
